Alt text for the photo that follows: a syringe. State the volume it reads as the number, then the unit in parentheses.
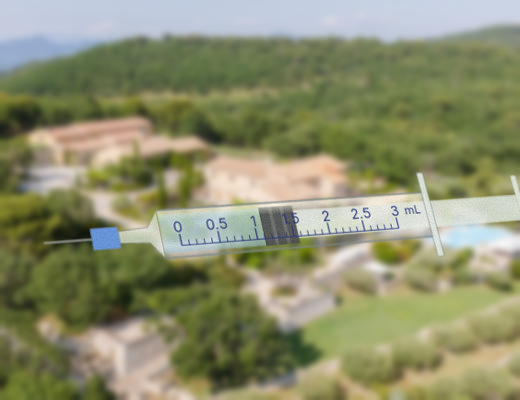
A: 1.1 (mL)
